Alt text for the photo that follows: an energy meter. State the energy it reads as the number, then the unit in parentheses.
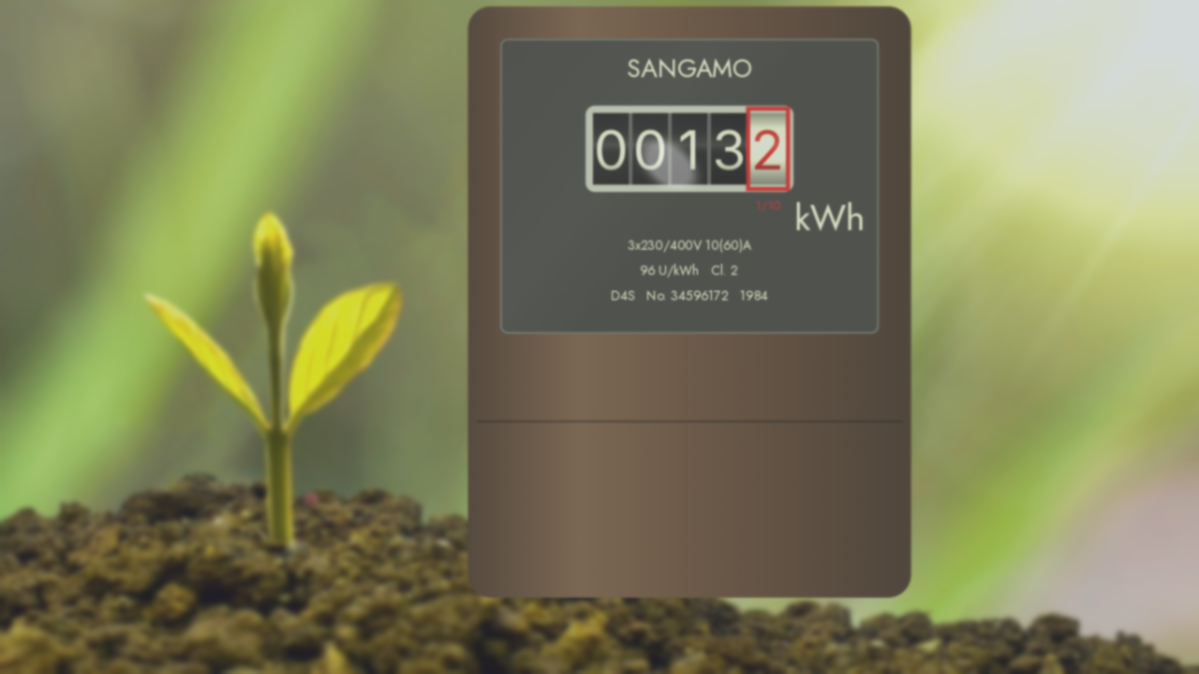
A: 13.2 (kWh)
